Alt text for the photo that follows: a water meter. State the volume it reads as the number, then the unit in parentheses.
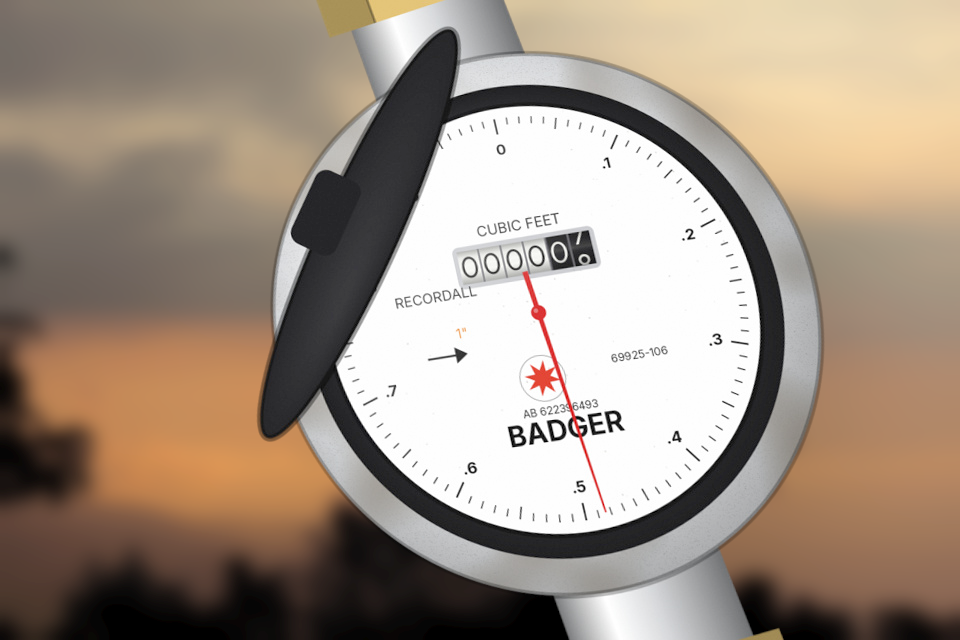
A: 7.48 (ft³)
